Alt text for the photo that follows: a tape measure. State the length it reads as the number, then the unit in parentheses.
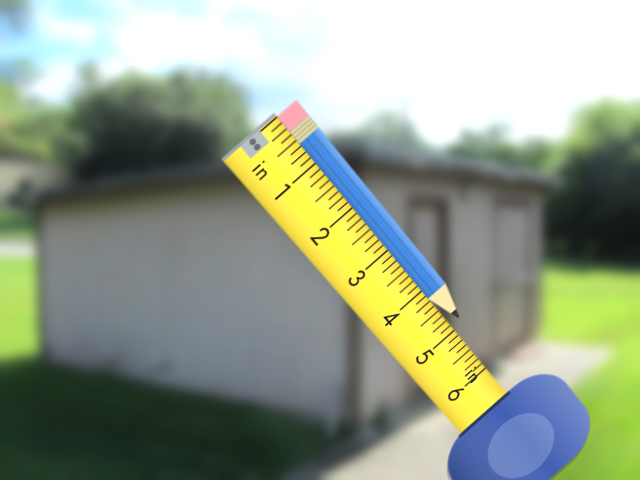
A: 4.875 (in)
